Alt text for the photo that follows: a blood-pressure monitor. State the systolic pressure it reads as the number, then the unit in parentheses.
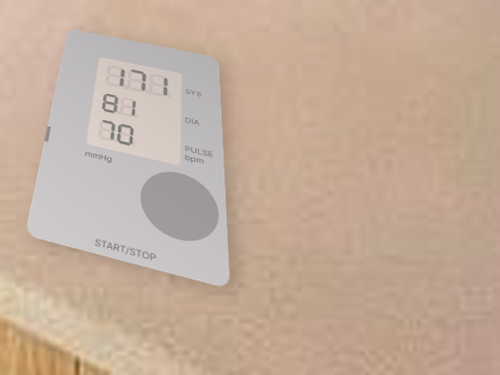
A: 171 (mmHg)
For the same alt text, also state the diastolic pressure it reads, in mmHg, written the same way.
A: 81 (mmHg)
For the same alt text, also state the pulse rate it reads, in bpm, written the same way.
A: 70 (bpm)
